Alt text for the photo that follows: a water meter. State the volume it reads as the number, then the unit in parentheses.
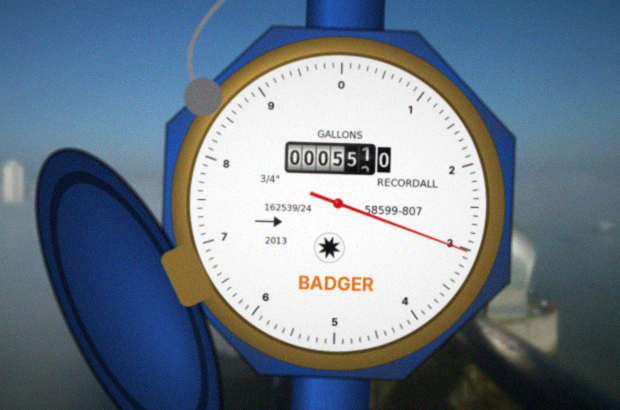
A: 5513.0 (gal)
